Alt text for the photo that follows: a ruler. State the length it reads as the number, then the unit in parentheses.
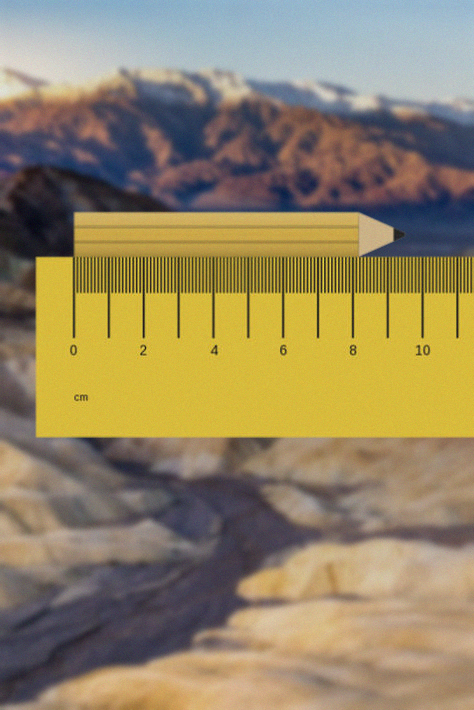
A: 9.5 (cm)
